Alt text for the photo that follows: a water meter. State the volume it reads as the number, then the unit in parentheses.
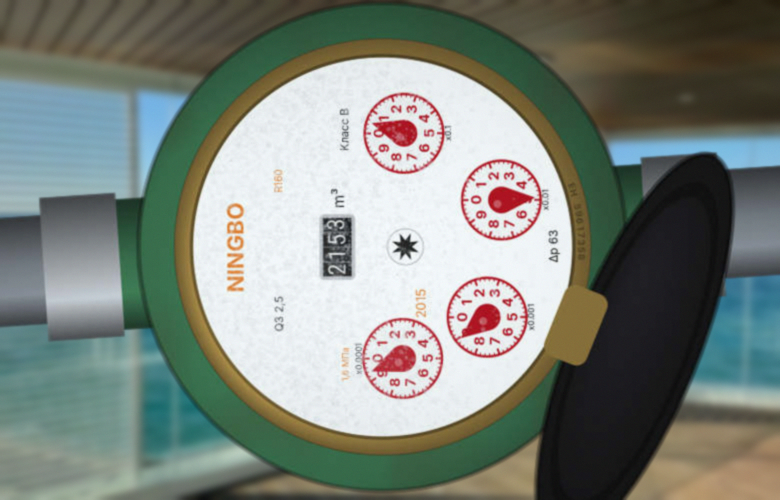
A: 2153.0489 (m³)
